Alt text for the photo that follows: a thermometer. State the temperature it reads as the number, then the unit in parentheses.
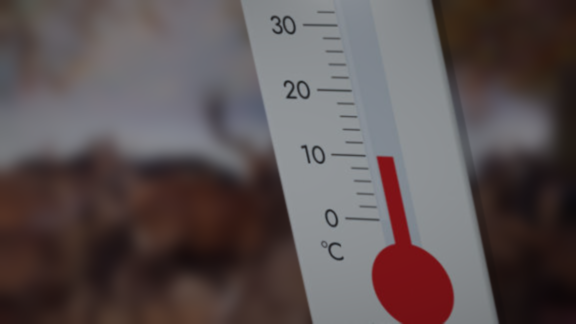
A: 10 (°C)
